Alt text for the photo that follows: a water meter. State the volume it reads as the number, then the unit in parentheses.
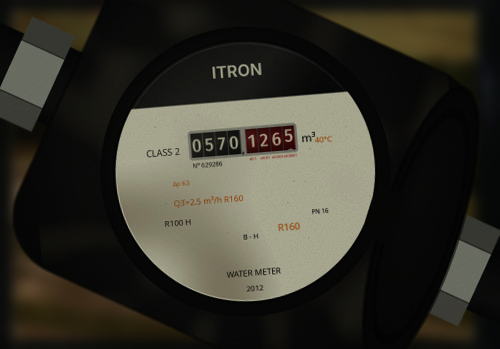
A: 570.1265 (m³)
